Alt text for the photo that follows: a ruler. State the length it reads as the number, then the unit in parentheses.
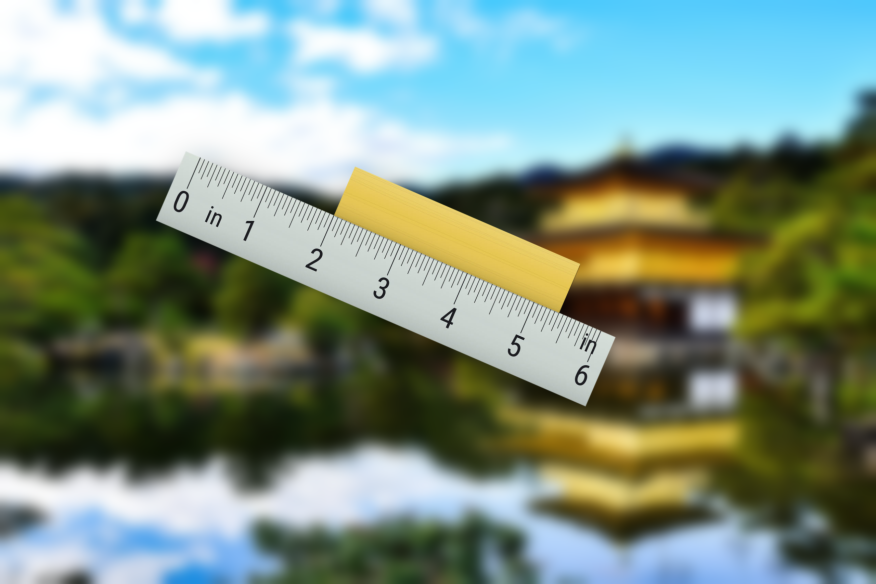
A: 3.375 (in)
